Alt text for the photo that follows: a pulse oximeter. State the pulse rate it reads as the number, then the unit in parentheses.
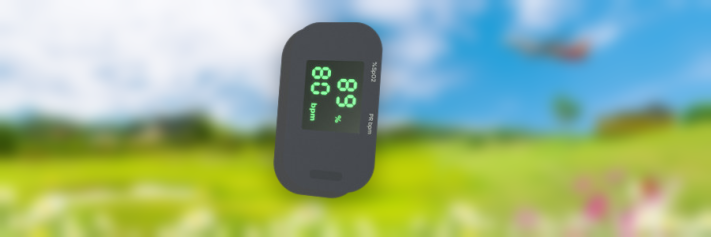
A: 80 (bpm)
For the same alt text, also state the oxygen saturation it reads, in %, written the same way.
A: 89 (%)
